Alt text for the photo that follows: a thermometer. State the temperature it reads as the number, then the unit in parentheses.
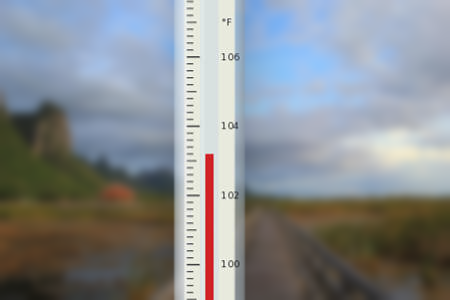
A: 103.2 (°F)
